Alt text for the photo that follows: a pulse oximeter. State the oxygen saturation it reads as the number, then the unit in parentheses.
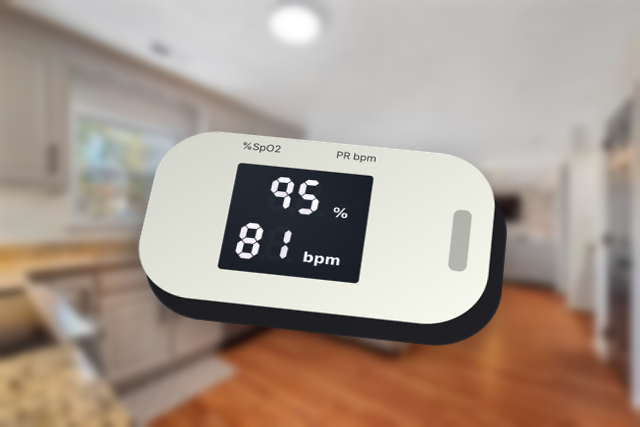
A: 95 (%)
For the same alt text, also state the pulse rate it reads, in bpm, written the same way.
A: 81 (bpm)
